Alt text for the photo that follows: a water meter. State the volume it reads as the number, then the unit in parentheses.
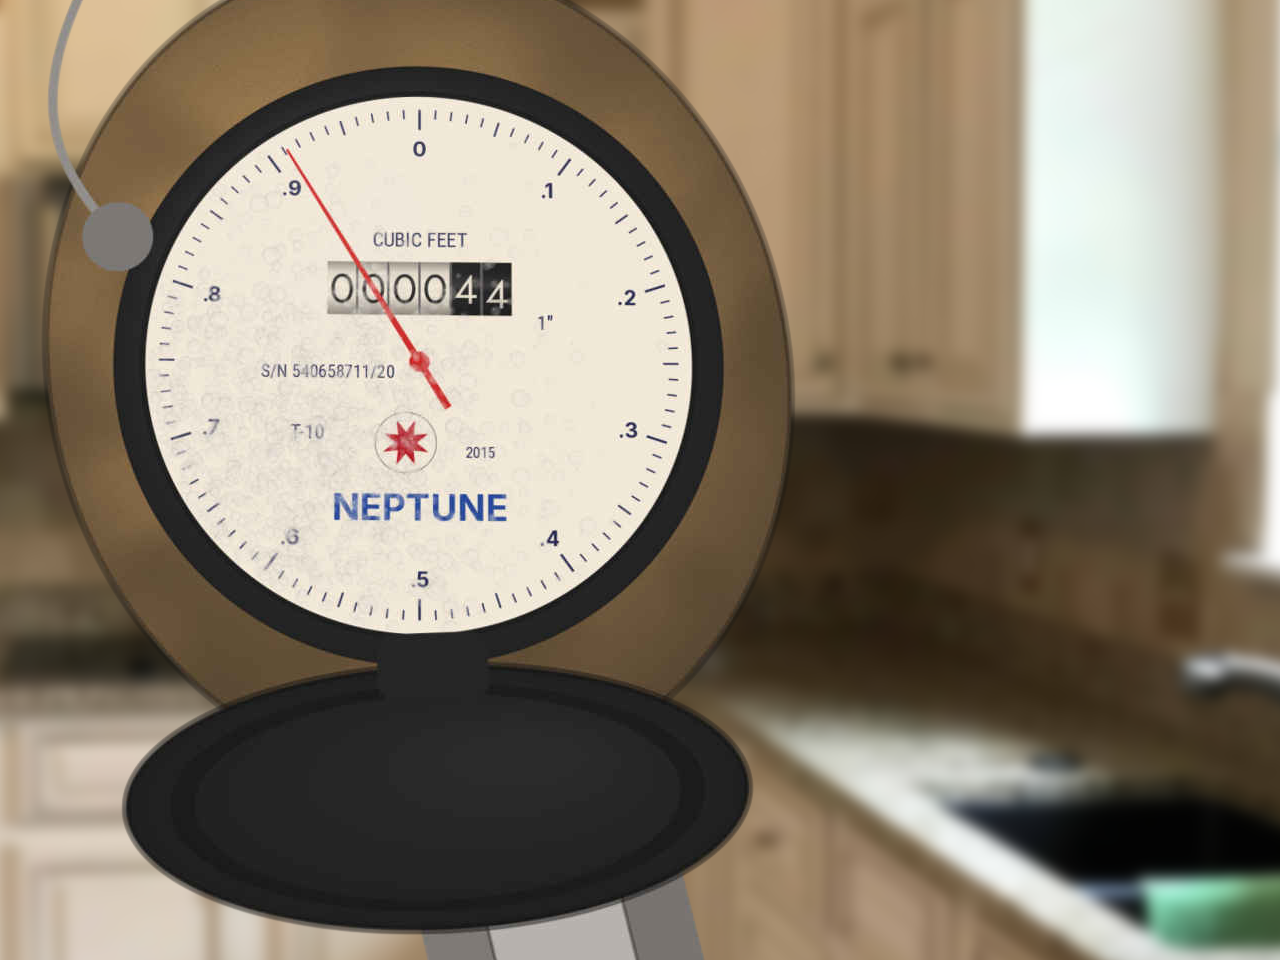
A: 43.91 (ft³)
